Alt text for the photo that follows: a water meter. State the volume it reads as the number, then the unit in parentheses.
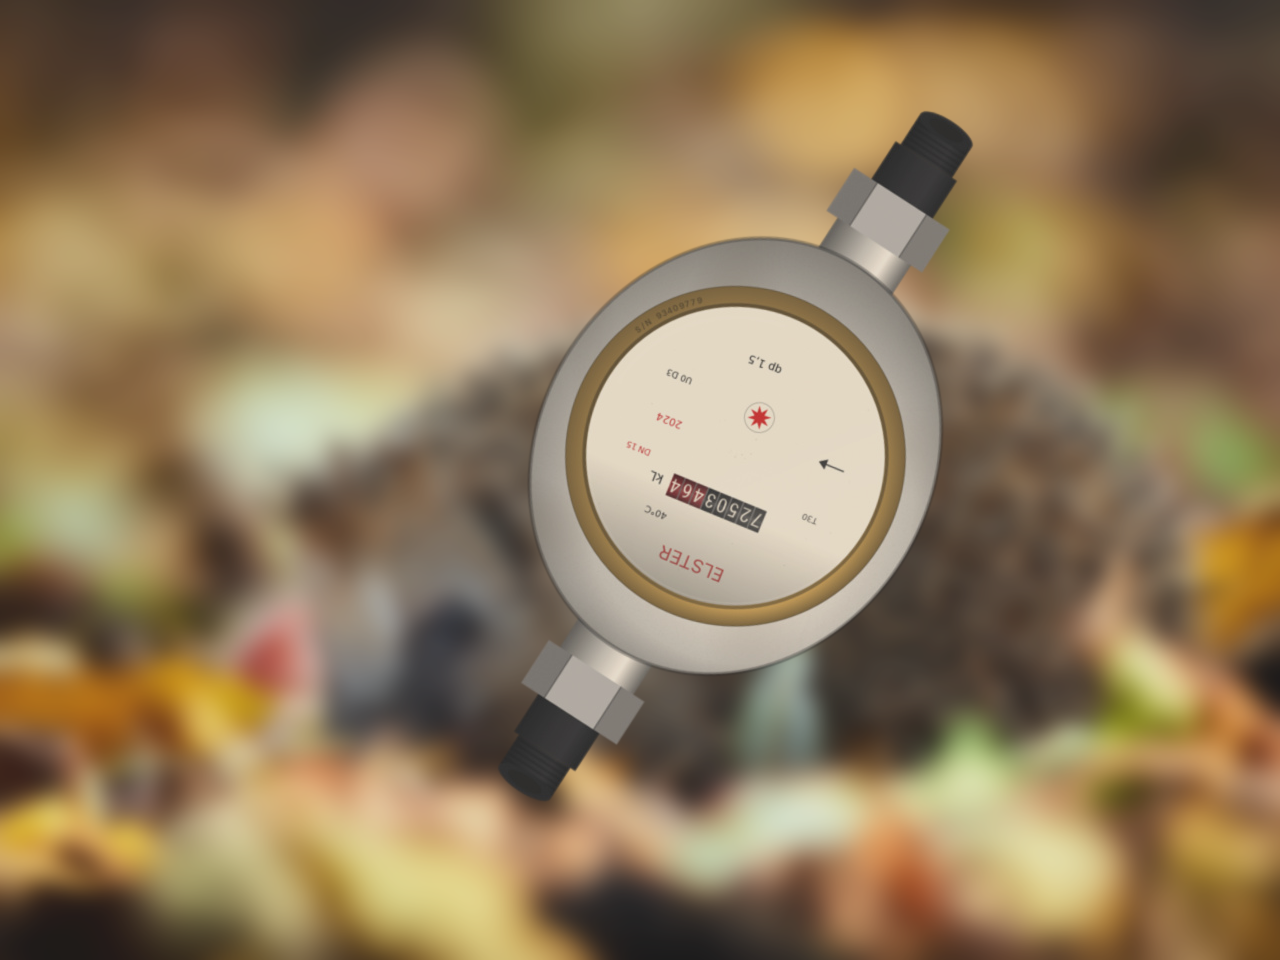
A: 72503.464 (kL)
